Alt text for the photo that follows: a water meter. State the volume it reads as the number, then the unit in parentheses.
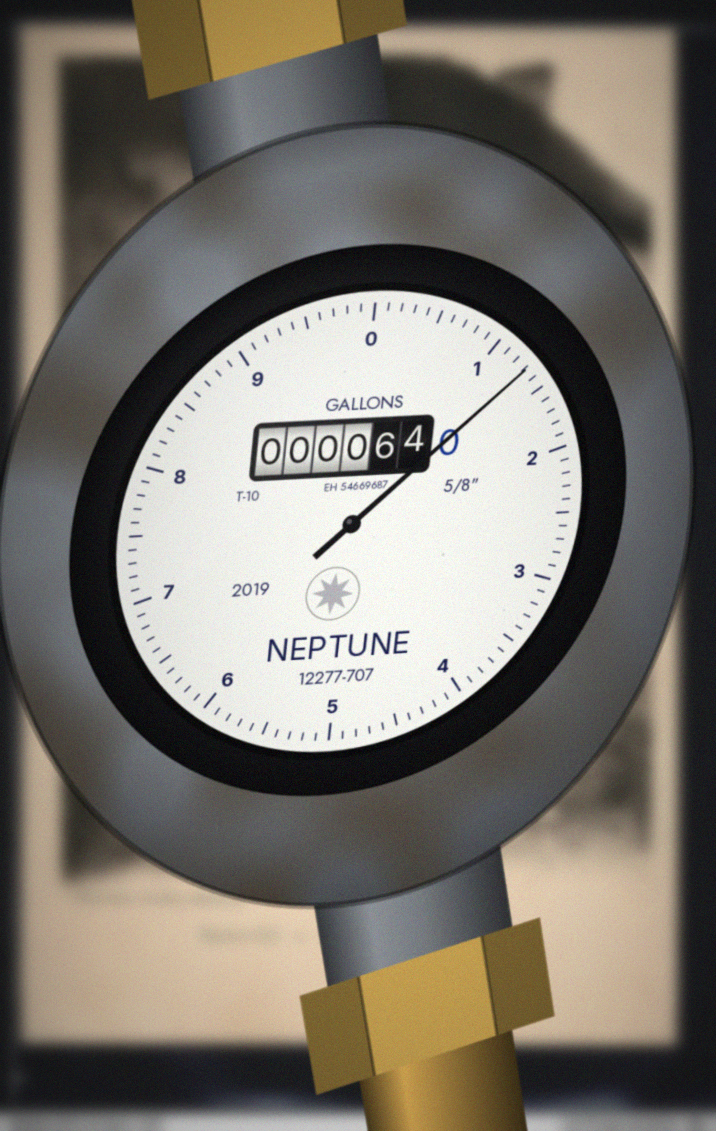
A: 641.3 (gal)
